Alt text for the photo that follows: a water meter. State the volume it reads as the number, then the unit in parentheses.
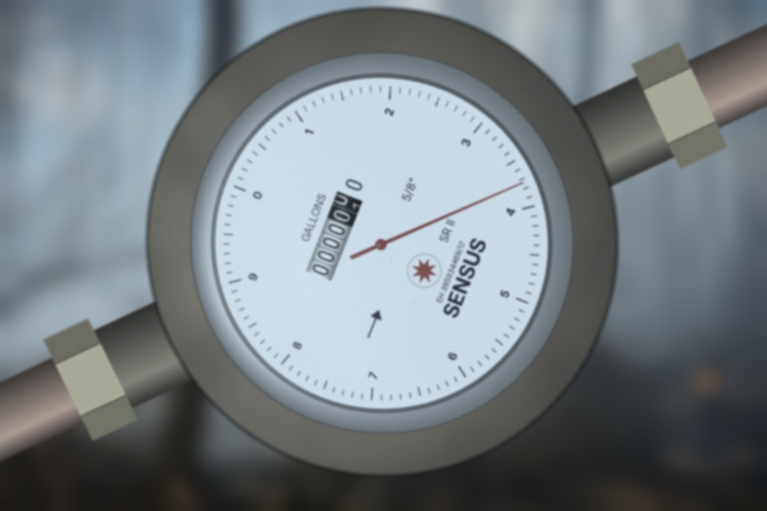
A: 3.7 (gal)
